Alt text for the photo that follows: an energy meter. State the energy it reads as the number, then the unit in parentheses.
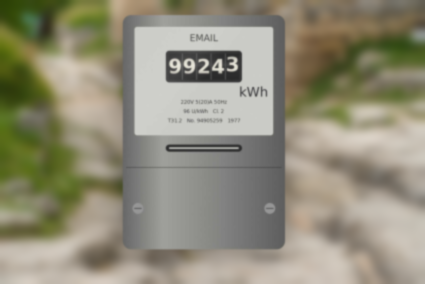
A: 99243 (kWh)
